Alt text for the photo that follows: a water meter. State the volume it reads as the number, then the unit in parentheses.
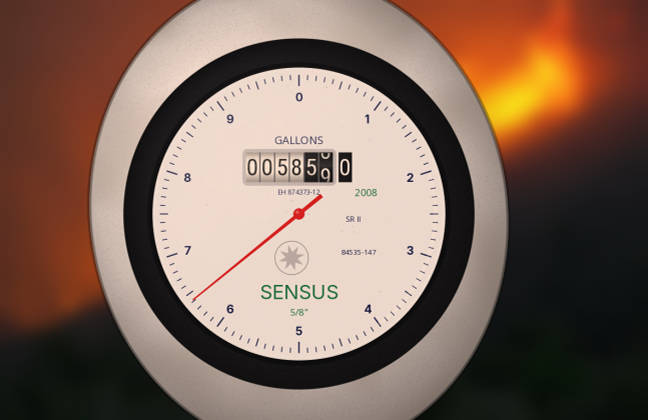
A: 58586.4 (gal)
